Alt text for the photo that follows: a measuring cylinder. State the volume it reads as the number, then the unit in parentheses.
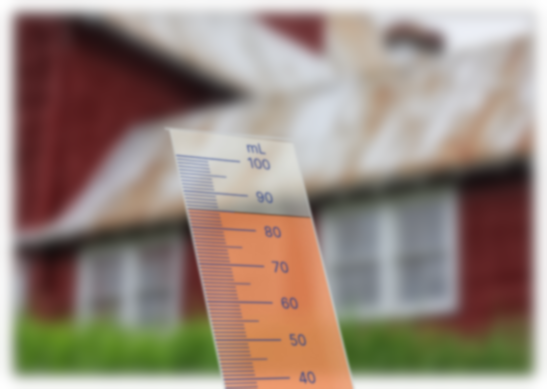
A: 85 (mL)
